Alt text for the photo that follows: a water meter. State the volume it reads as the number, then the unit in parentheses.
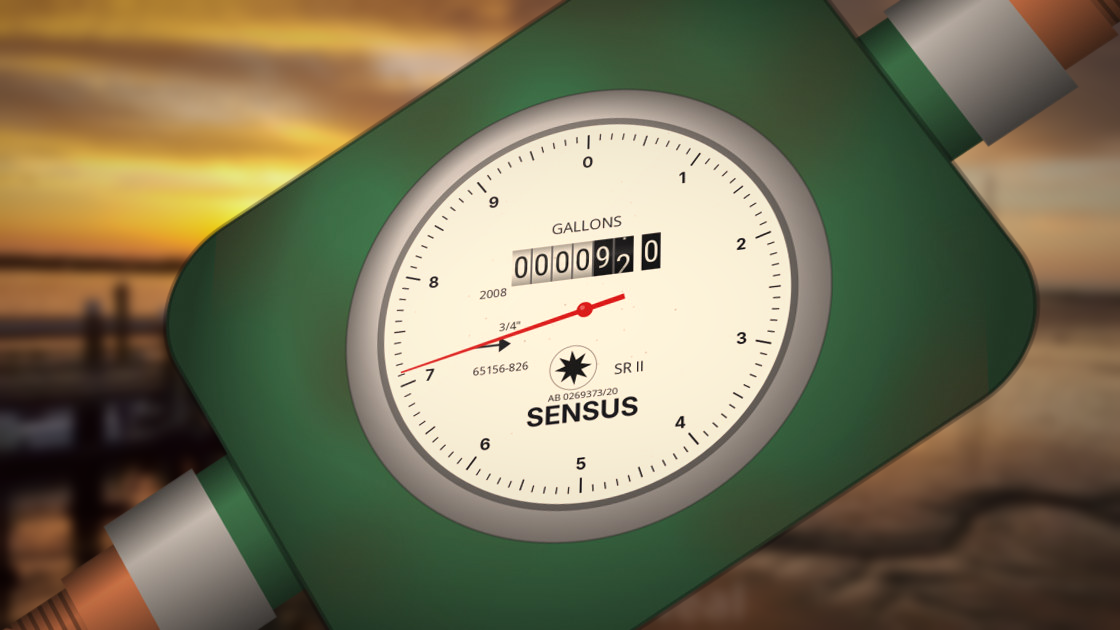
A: 917.1 (gal)
